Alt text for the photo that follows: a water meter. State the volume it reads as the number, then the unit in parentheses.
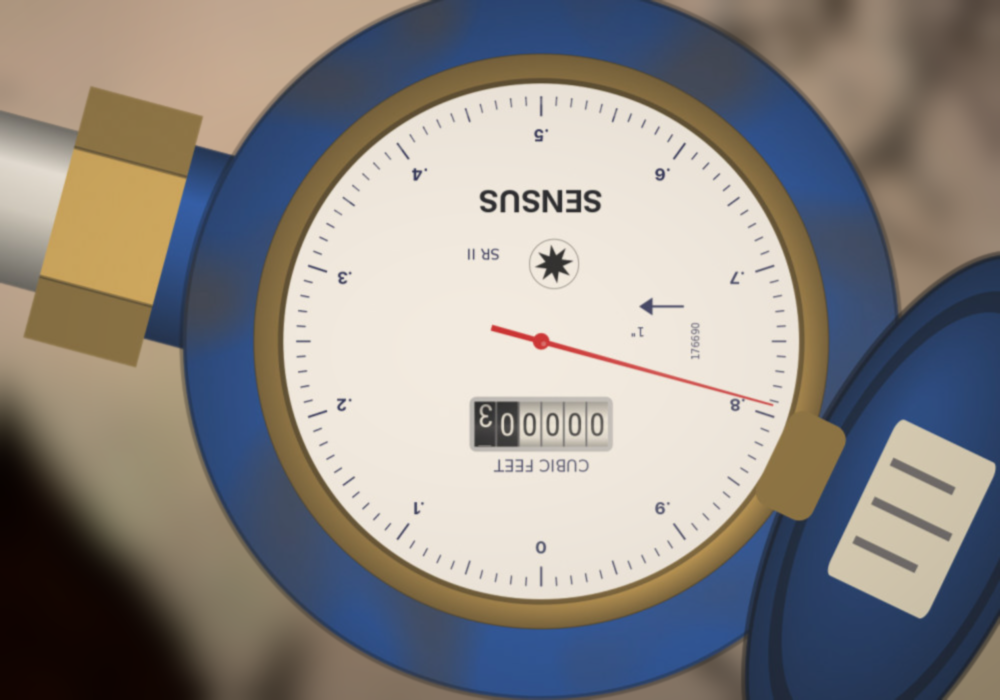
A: 2.79 (ft³)
